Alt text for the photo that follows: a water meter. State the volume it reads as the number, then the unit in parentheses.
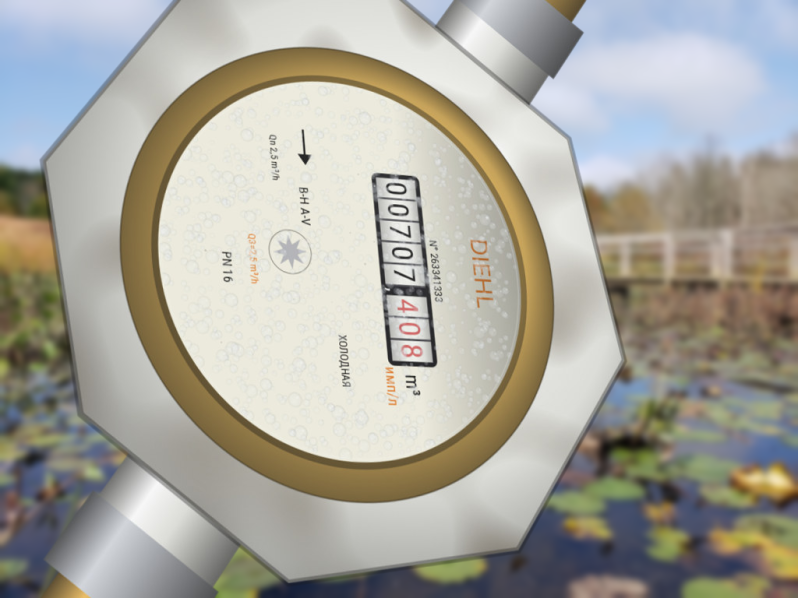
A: 707.408 (m³)
